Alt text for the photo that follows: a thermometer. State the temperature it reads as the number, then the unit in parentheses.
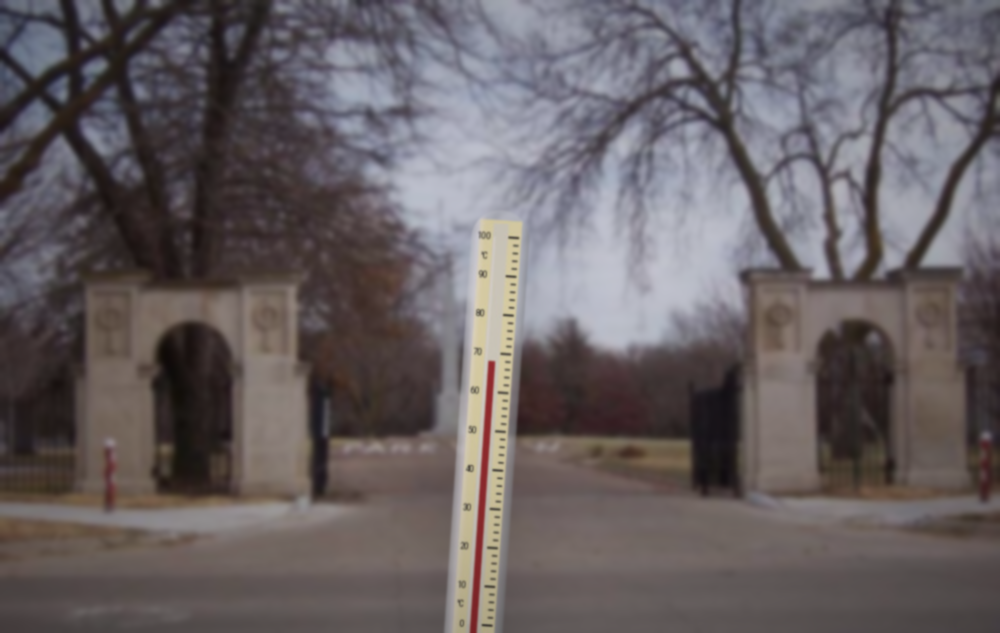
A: 68 (°C)
